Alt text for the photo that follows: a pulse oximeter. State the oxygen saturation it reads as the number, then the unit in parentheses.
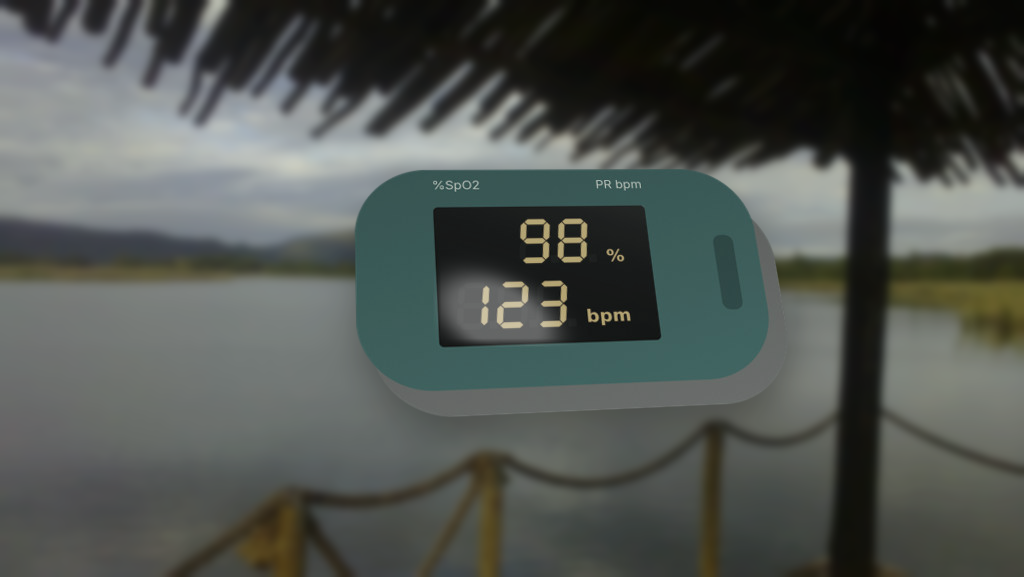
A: 98 (%)
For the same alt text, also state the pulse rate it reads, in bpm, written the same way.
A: 123 (bpm)
